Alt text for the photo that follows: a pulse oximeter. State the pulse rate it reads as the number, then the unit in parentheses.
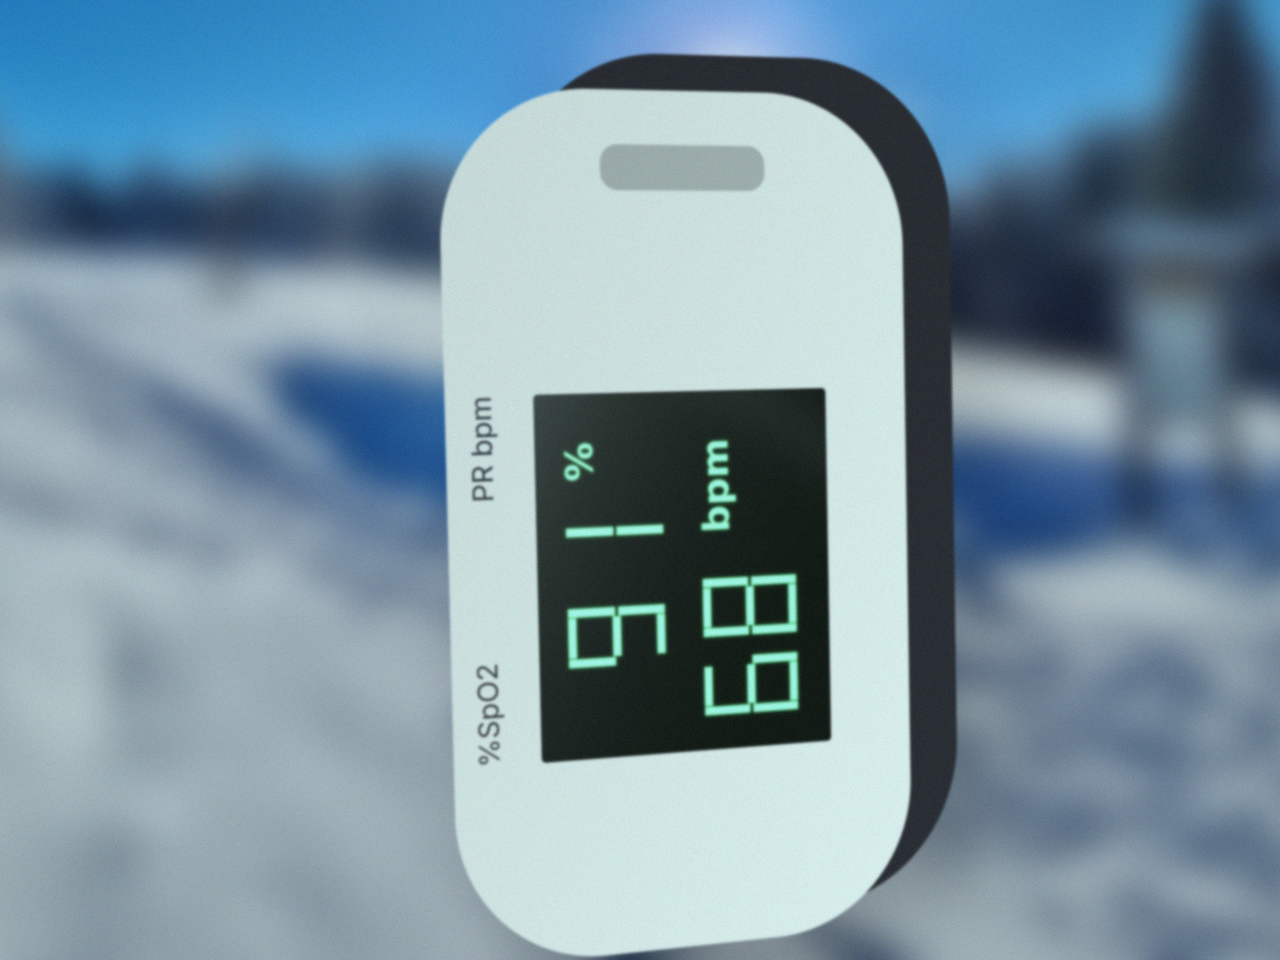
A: 68 (bpm)
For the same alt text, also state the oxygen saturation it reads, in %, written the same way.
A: 91 (%)
